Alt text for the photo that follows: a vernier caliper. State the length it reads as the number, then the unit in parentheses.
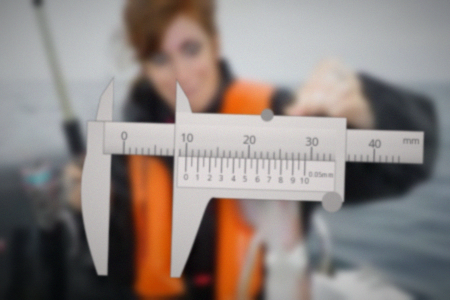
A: 10.0 (mm)
